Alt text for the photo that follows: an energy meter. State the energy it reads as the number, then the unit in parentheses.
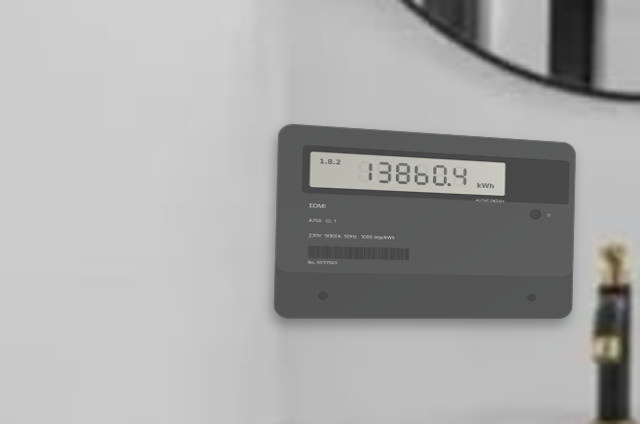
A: 13860.4 (kWh)
